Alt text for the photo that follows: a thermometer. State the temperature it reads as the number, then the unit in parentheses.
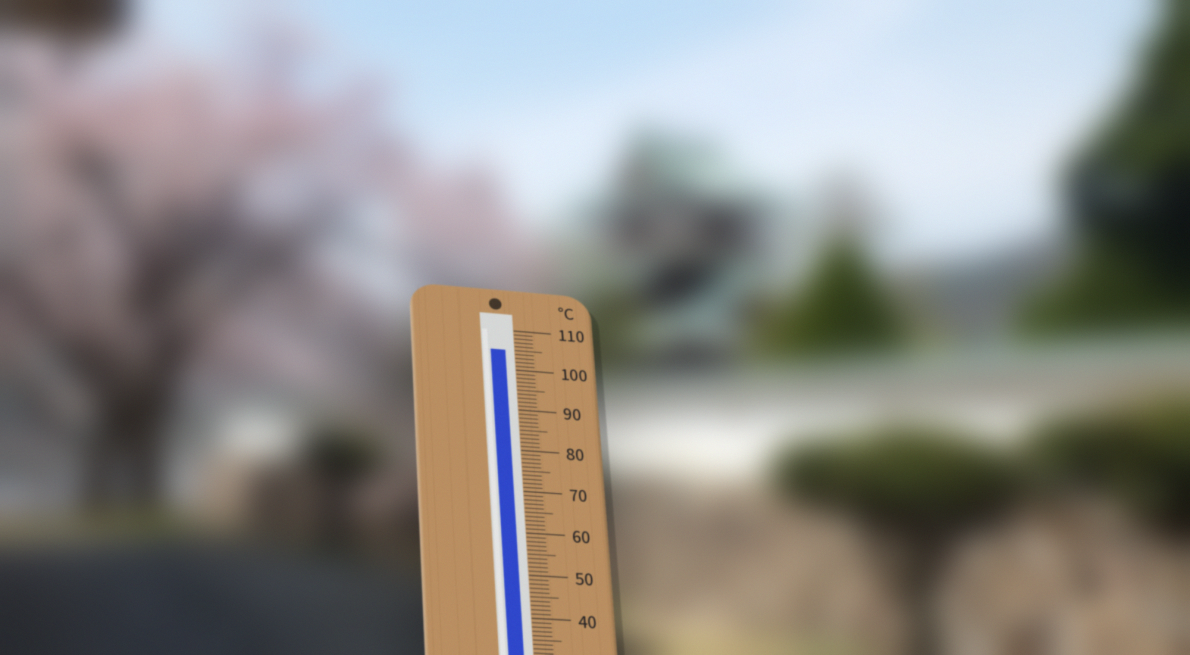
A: 105 (°C)
